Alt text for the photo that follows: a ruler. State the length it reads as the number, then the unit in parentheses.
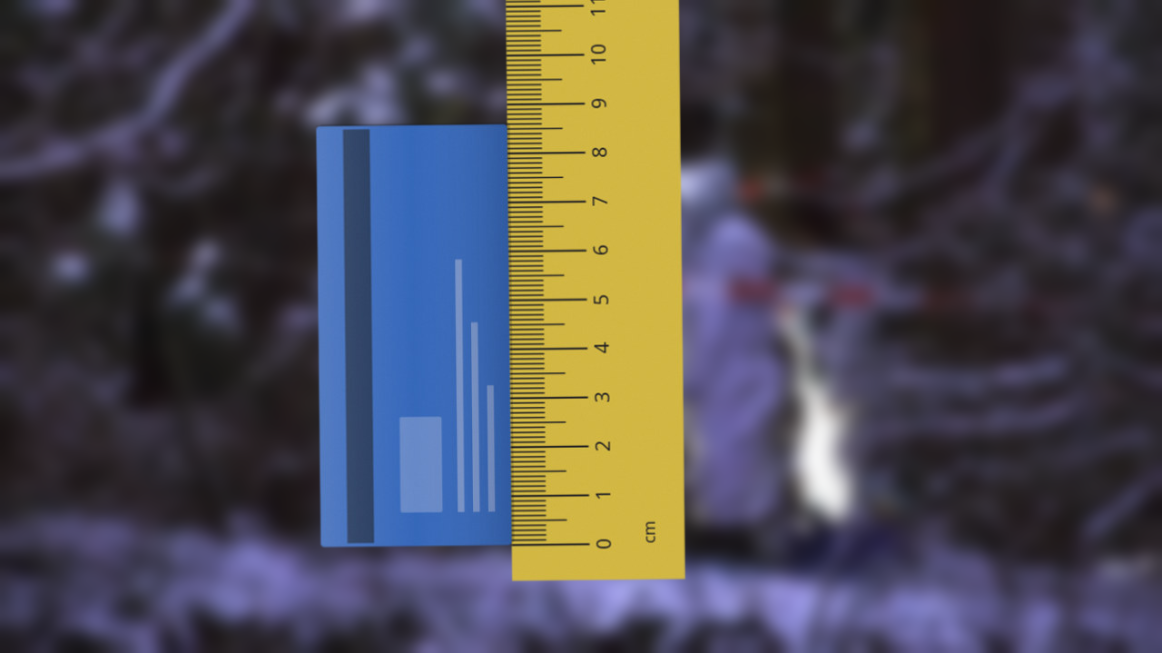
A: 8.6 (cm)
